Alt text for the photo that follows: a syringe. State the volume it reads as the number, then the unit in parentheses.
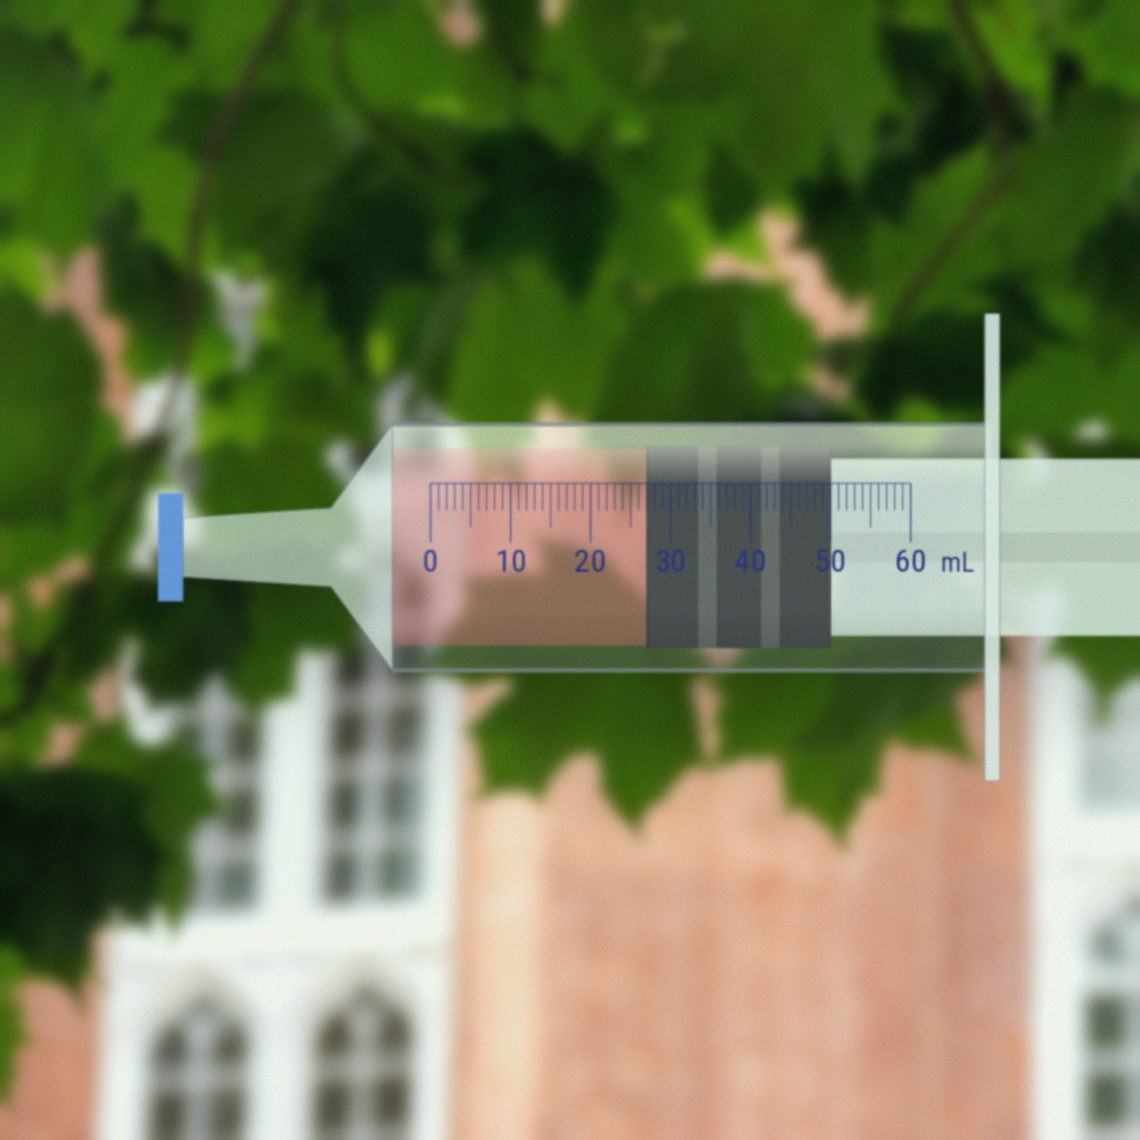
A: 27 (mL)
